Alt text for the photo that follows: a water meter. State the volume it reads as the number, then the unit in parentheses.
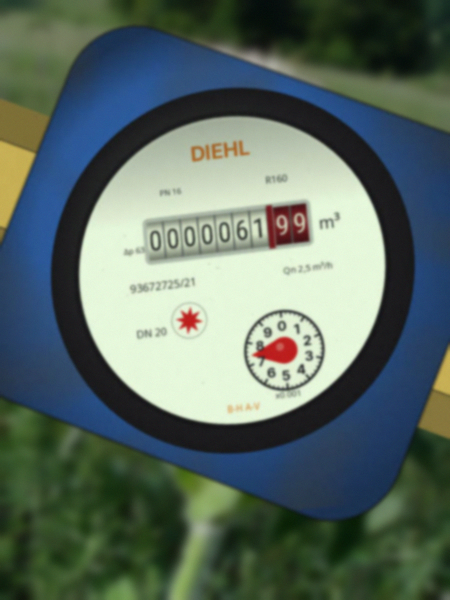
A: 61.997 (m³)
